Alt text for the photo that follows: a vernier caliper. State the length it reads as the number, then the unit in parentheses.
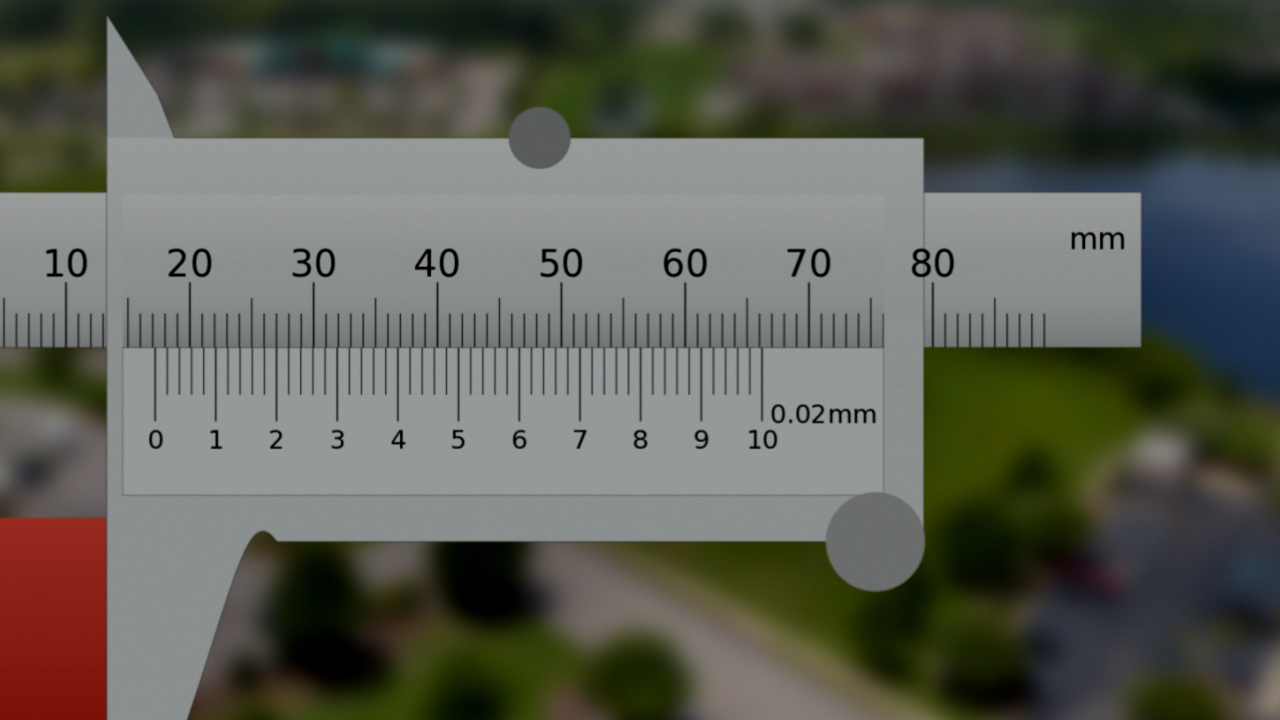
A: 17.2 (mm)
